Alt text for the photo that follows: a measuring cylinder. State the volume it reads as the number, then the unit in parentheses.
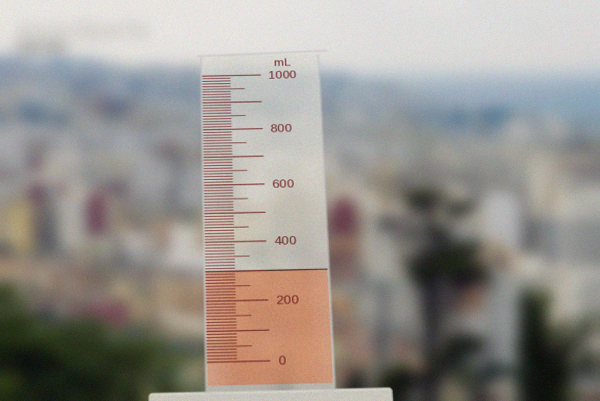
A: 300 (mL)
